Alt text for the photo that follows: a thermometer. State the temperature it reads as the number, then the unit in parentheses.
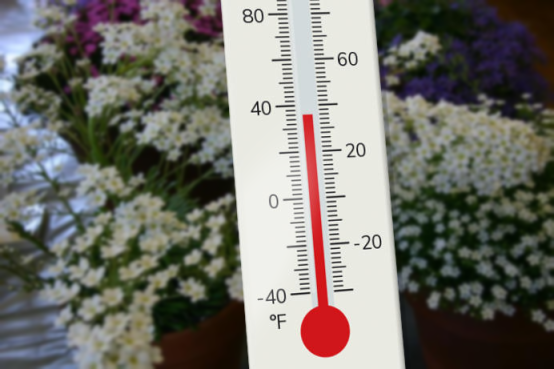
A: 36 (°F)
